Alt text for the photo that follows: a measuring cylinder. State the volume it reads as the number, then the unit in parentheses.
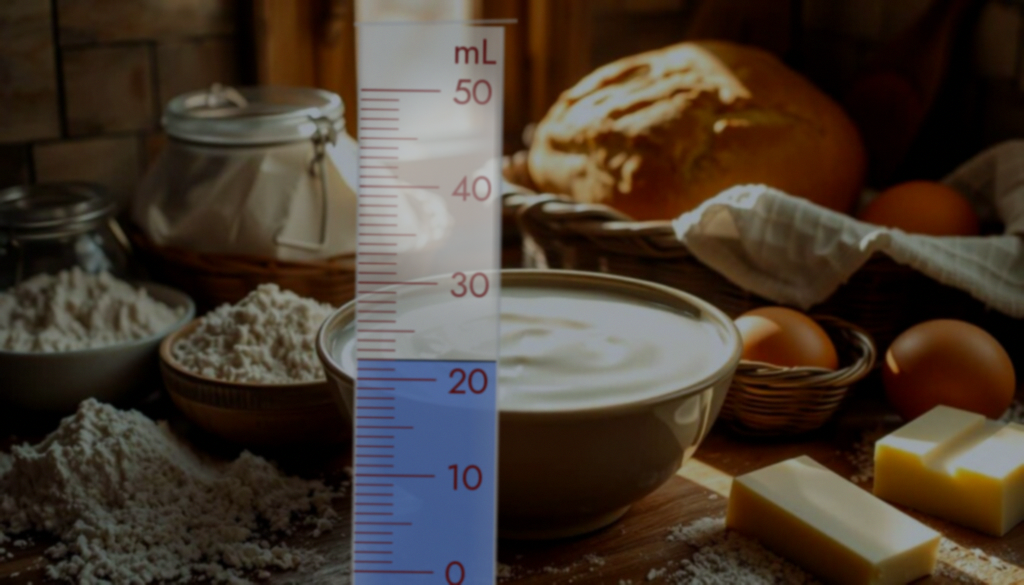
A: 22 (mL)
